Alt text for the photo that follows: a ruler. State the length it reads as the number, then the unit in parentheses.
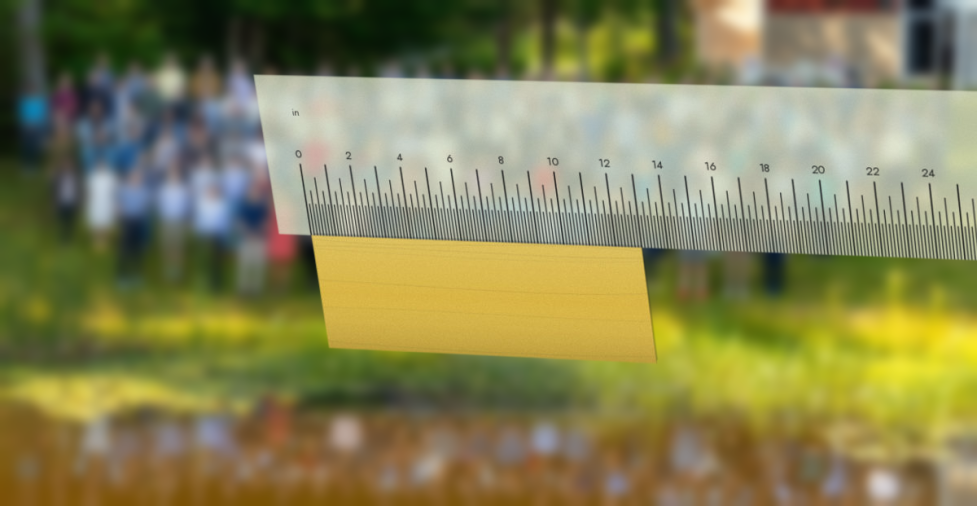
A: 13 (in)
